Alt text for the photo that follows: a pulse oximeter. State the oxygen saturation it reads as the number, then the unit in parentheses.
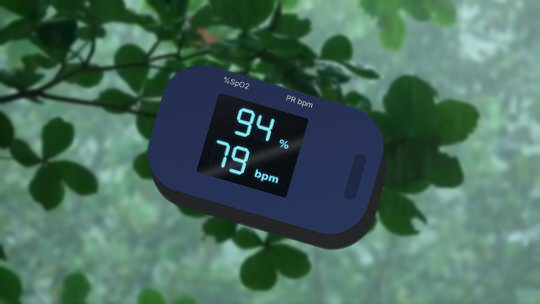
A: 94 (%)
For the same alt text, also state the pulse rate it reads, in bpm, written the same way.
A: 79 (bpm)
